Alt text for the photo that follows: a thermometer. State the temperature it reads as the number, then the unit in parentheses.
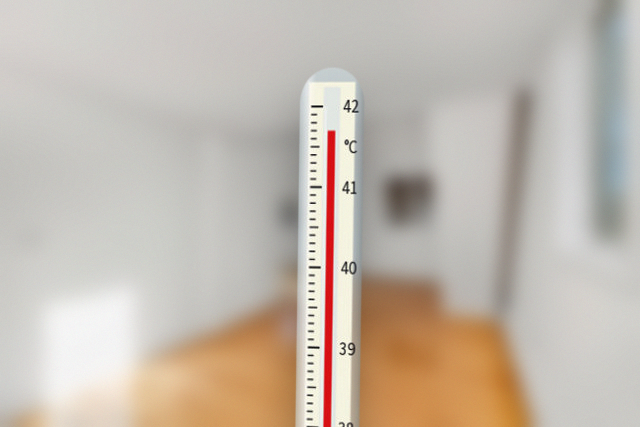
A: 41.7 (°C)
